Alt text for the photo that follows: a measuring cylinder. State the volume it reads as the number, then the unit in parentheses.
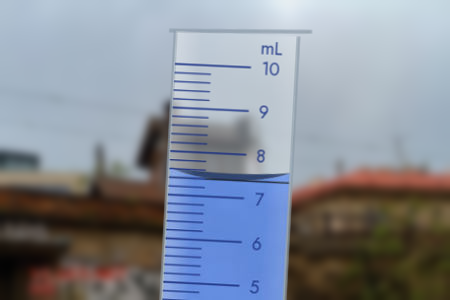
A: 7.4 (mL)
